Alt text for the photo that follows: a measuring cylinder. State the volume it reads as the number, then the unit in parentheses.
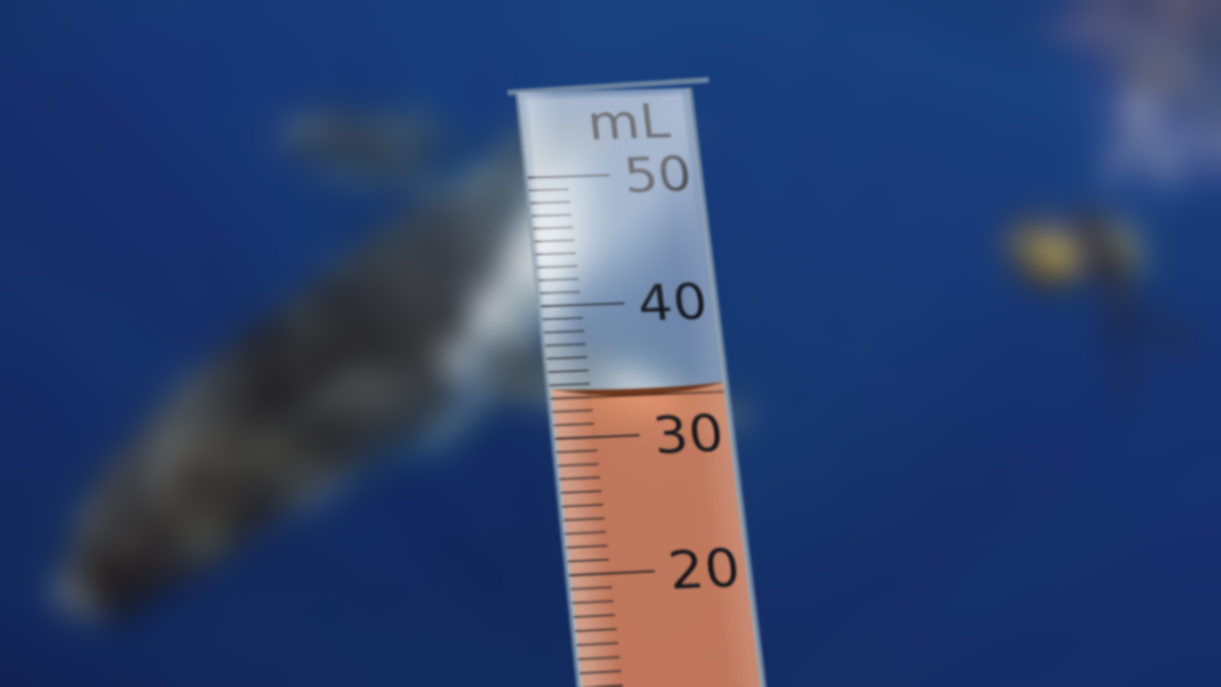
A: 33 (mL)
